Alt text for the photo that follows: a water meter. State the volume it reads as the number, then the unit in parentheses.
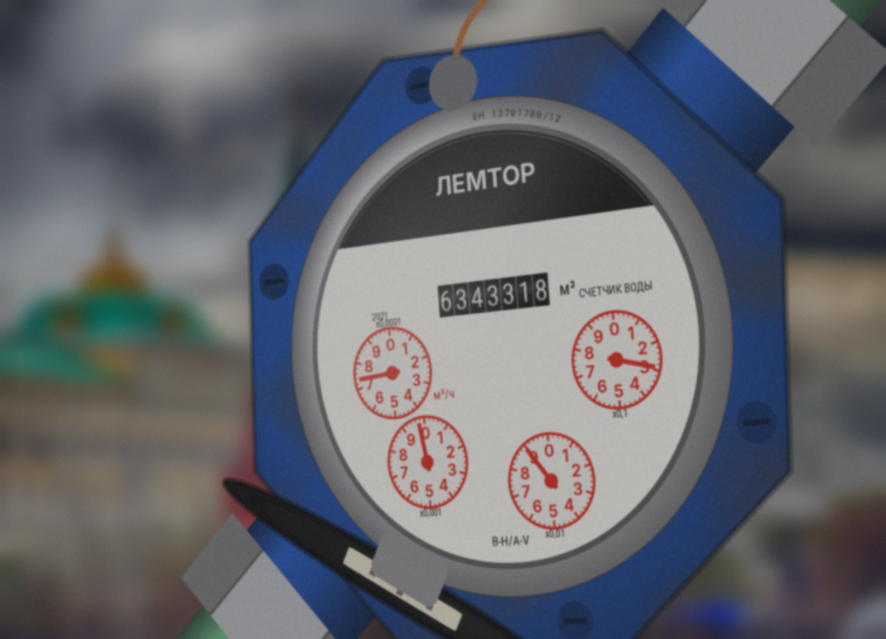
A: 6343318.2897 (m³)
